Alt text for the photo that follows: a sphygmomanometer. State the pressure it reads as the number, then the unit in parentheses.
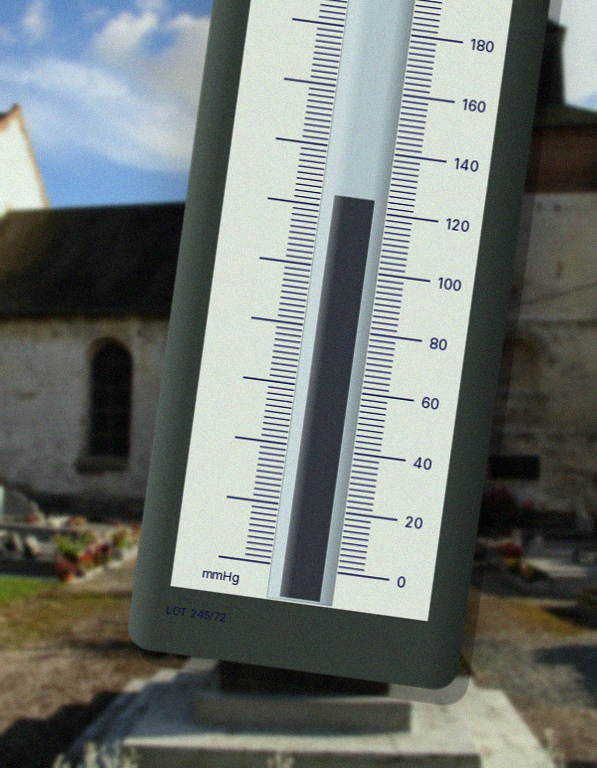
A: 124 (mmHg)
